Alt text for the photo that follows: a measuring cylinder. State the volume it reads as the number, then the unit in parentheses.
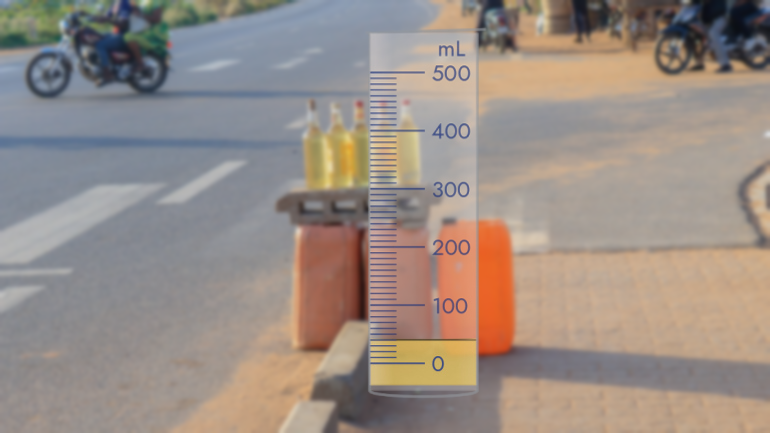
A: 40 (mL)
